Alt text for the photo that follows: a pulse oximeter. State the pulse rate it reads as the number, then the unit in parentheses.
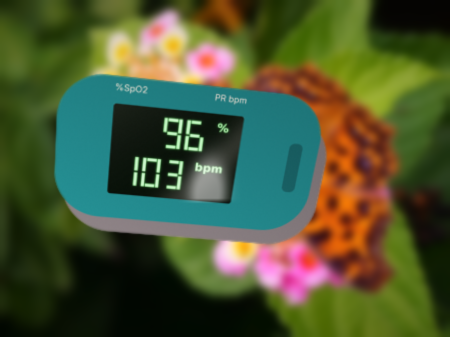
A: 103 (bpm)
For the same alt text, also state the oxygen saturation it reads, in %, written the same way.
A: 96 (%)
